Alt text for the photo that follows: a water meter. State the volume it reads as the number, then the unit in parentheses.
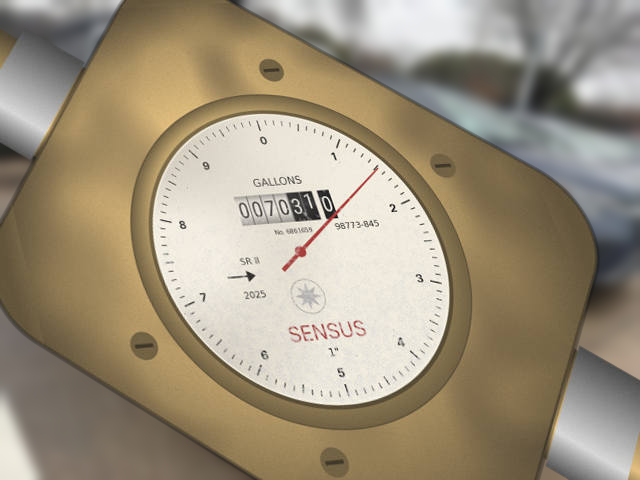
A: 70311.5 (gal)
